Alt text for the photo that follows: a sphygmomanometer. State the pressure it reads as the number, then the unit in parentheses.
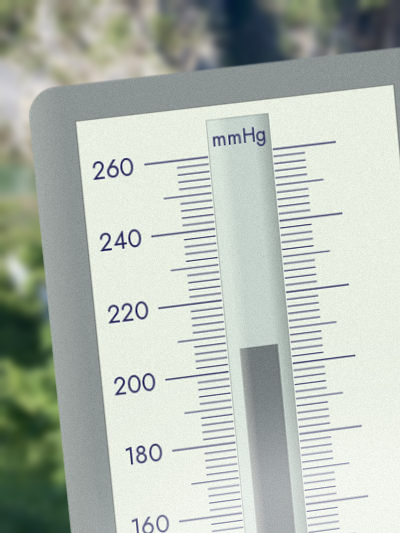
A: 206 (mmHg)
